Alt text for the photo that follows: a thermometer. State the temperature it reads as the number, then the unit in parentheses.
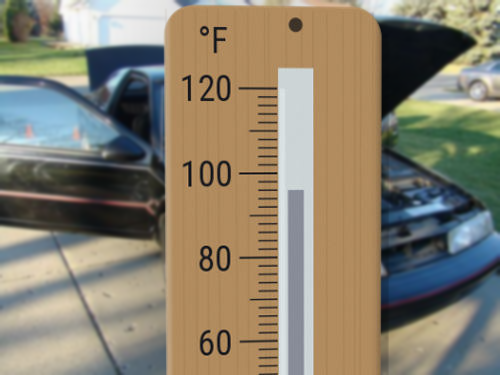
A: 96 (°F)
